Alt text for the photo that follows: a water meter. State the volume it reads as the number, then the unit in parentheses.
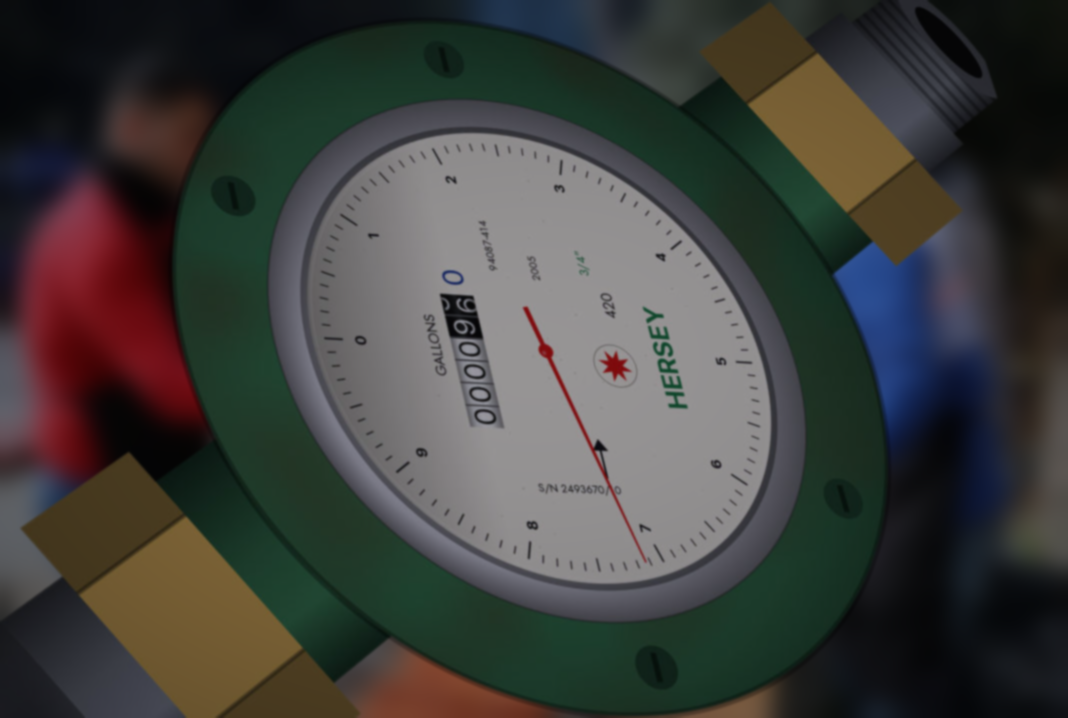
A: 957.1 (gal)
